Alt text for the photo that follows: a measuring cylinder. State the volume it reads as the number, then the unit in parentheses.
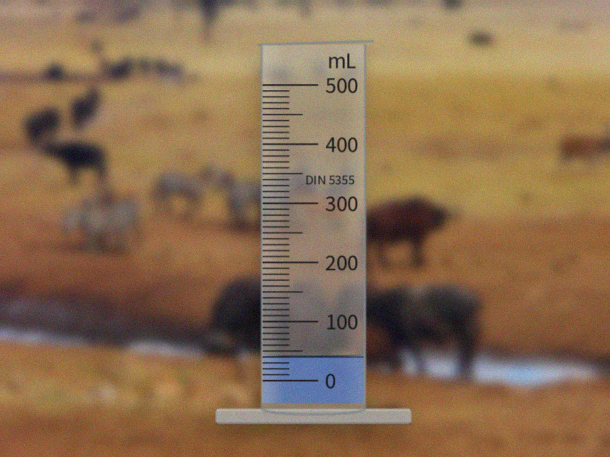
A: 40 (mL)
